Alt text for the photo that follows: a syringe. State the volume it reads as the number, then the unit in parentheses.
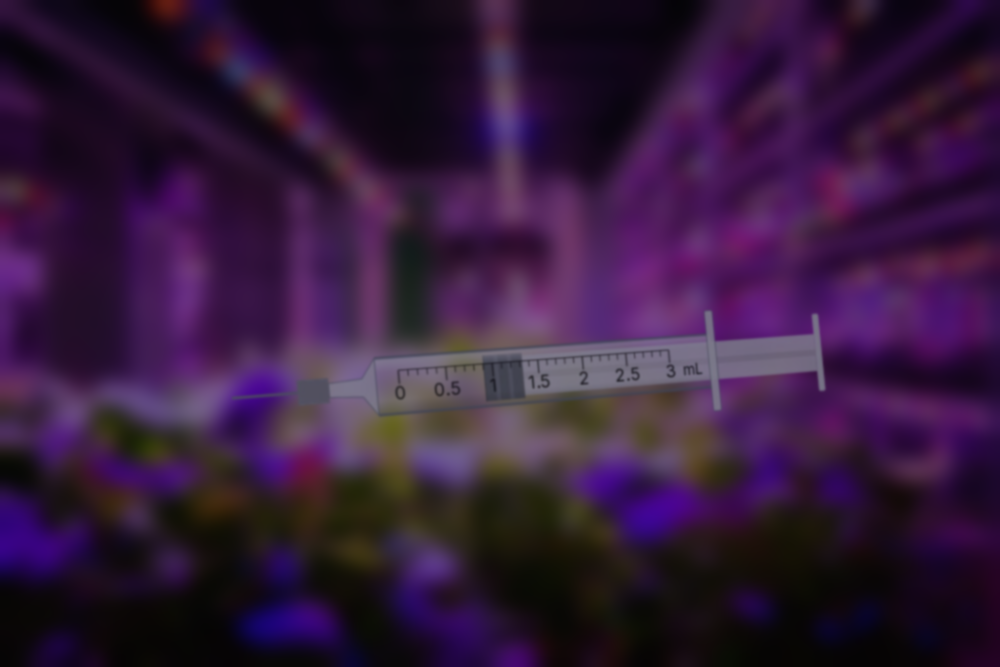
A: 0.9 (mL)
